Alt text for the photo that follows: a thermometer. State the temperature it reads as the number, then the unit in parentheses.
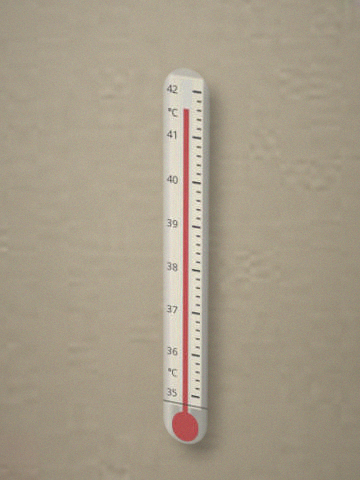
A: 41.6 (°C)
